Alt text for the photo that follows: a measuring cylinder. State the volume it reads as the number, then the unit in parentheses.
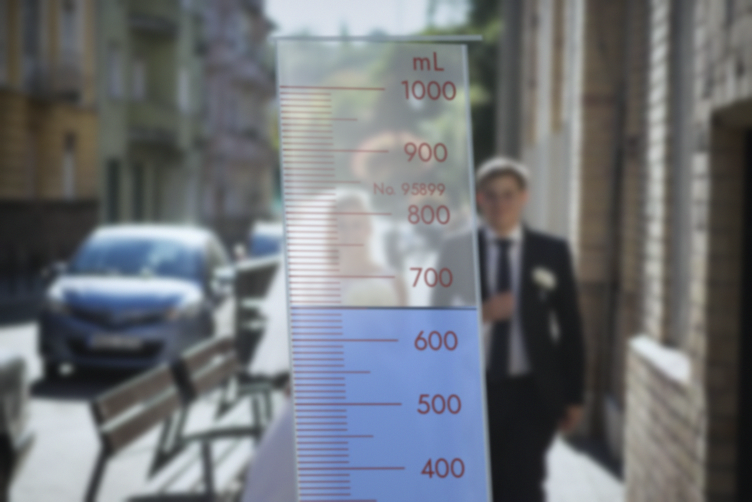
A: 650 (mL)
